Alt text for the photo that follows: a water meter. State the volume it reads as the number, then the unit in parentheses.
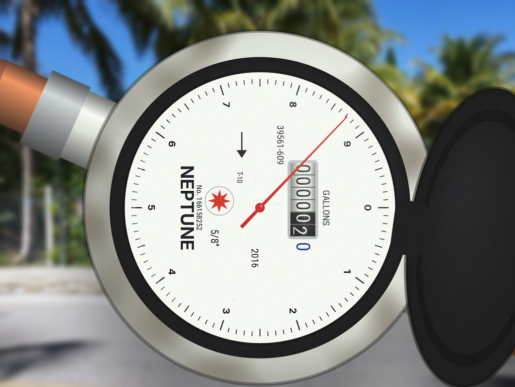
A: 18.7 (gal)
